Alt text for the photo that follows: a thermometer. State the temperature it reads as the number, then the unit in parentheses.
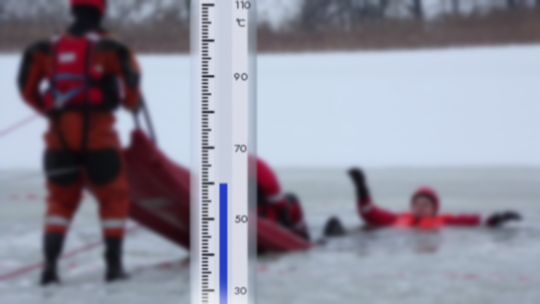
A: 60 (°C)
